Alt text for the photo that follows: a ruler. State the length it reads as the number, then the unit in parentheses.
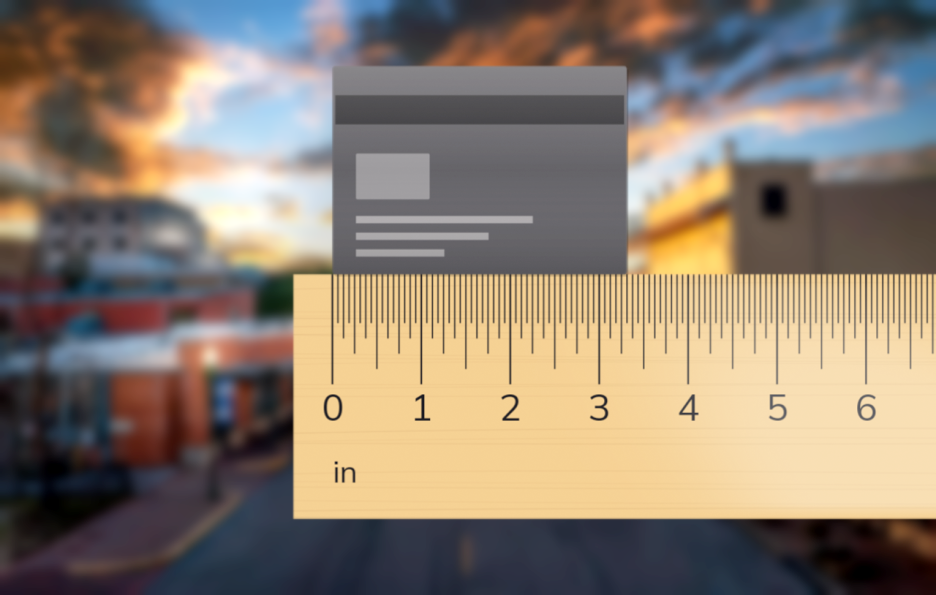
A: 3.3125 (in)
